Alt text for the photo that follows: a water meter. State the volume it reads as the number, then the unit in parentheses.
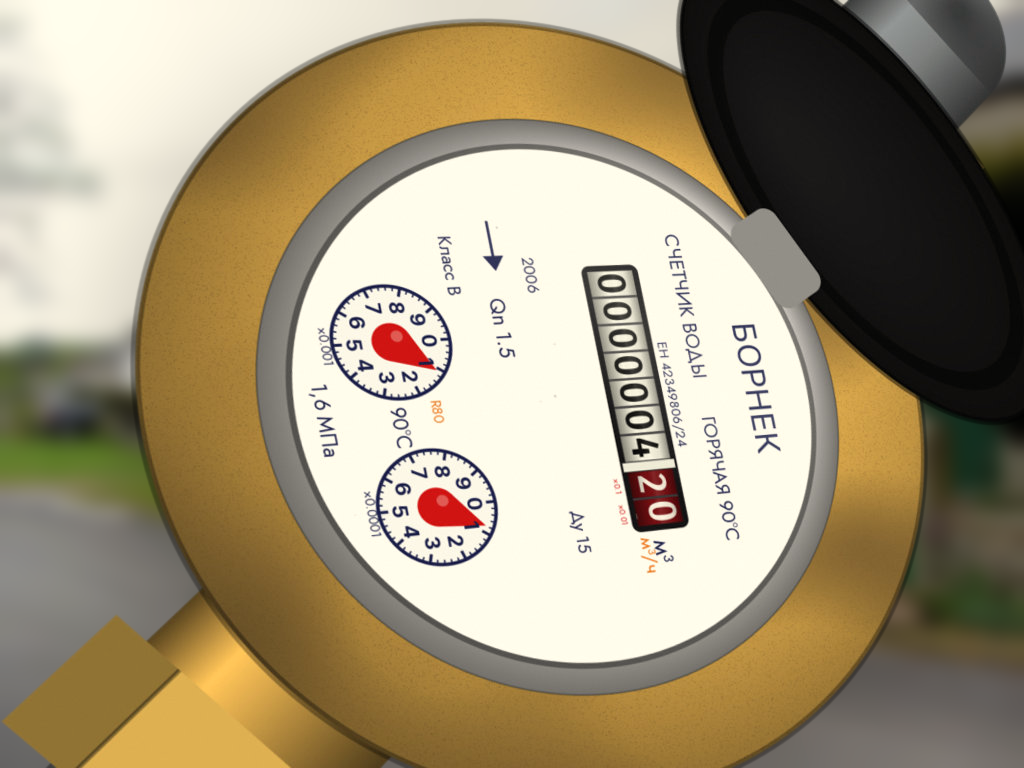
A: 4.2010 (m³)
